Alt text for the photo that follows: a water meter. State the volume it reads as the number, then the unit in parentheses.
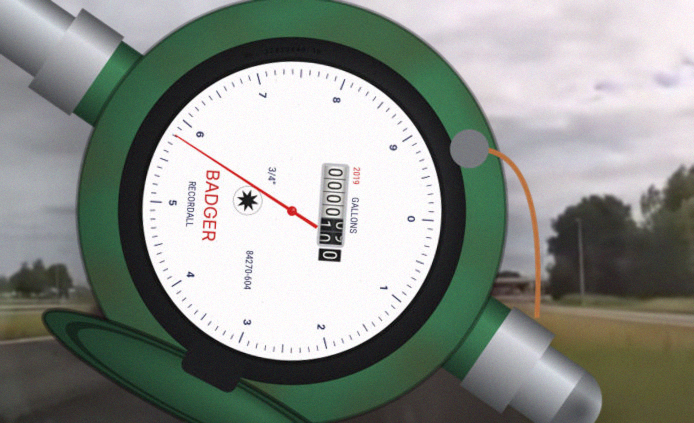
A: 95.8 (gal)
